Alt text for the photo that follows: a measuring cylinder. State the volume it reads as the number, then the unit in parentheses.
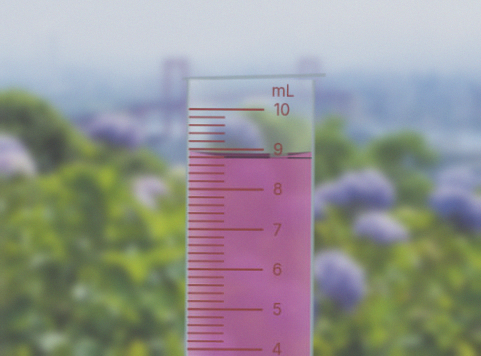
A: 8.8 (mL)
